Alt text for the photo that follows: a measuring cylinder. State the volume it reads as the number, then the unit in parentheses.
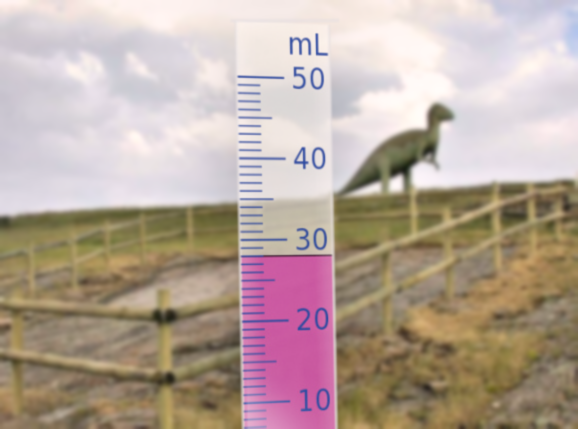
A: 28 (mL)
